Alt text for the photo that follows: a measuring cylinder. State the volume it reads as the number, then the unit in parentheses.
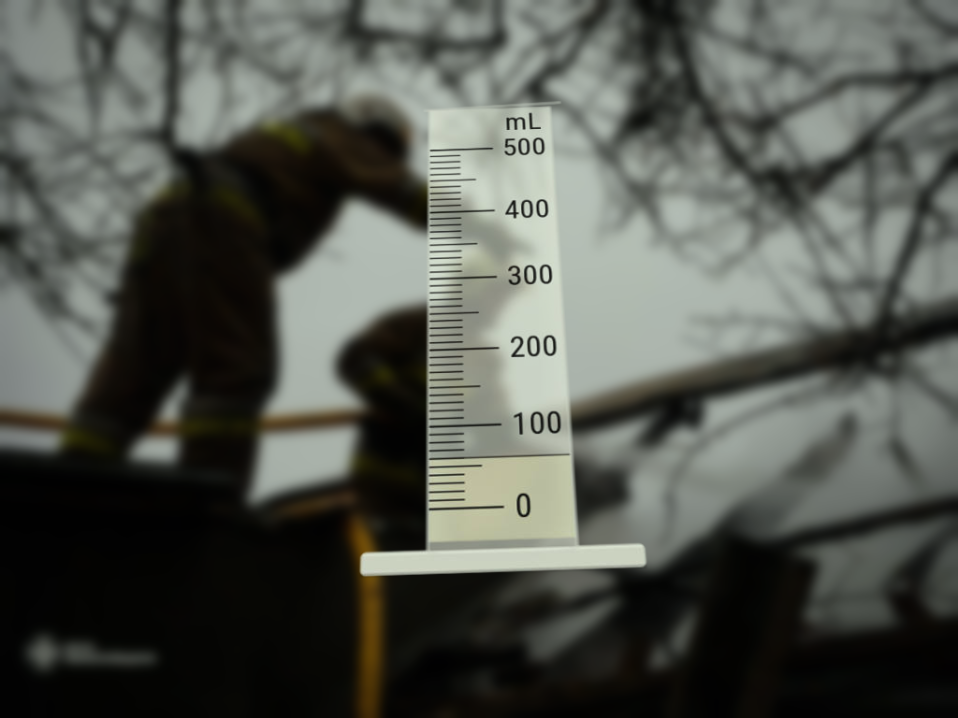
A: 60 (mL)
